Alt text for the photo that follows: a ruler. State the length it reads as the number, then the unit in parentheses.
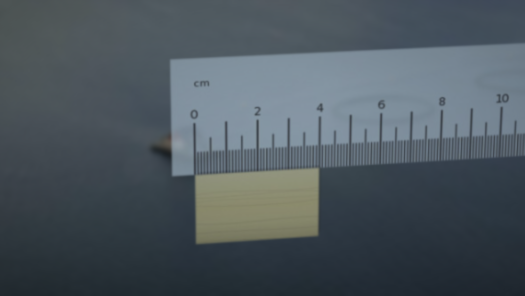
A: 4 (cm)
